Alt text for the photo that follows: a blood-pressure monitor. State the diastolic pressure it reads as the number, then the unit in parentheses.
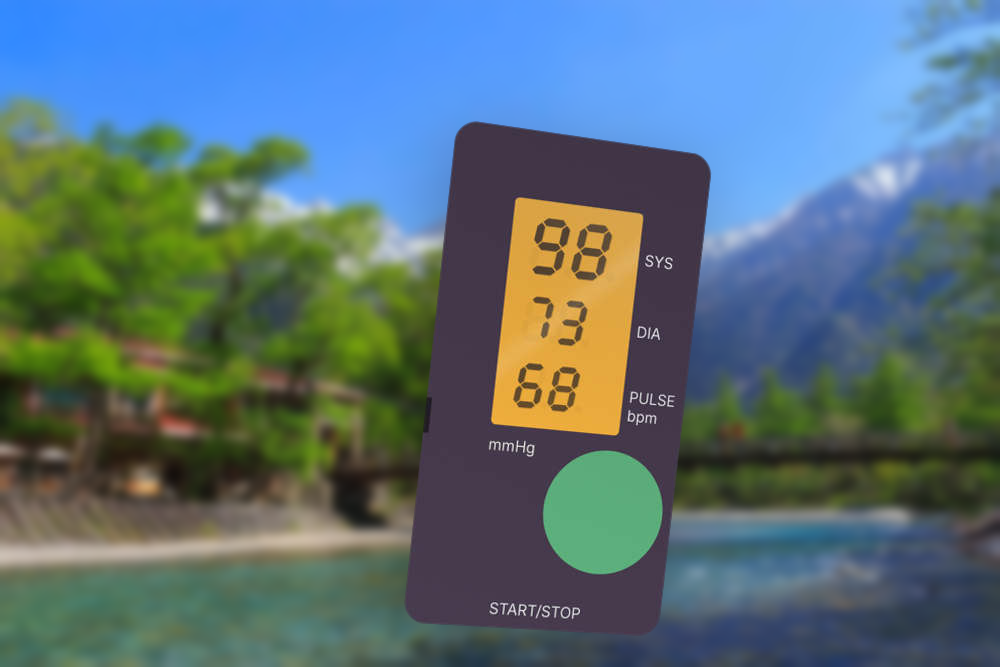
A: 73 (mmHg)
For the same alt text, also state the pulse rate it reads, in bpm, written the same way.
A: 68 (bpm)
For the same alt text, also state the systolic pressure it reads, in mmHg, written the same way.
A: 98 (mmHg)
